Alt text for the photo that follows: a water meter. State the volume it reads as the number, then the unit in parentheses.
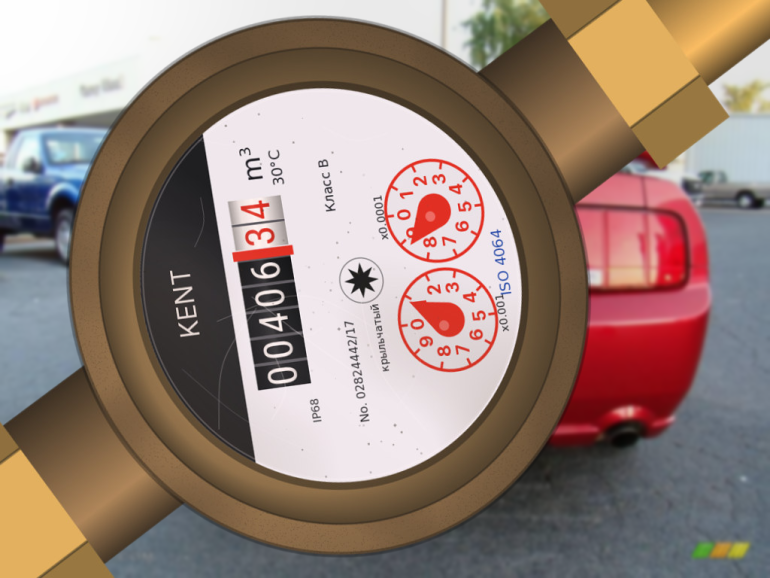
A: 406.3408 (m³)
